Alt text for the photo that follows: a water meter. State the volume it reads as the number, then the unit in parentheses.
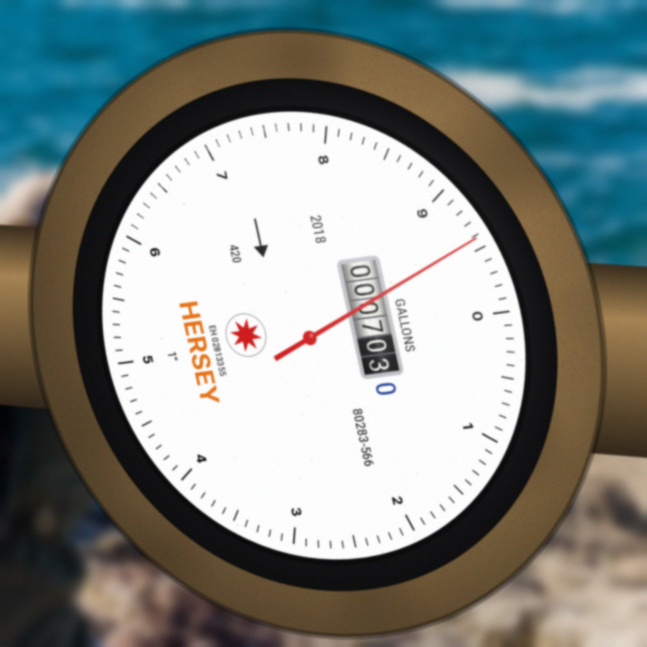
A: 7029.4 (gal)
